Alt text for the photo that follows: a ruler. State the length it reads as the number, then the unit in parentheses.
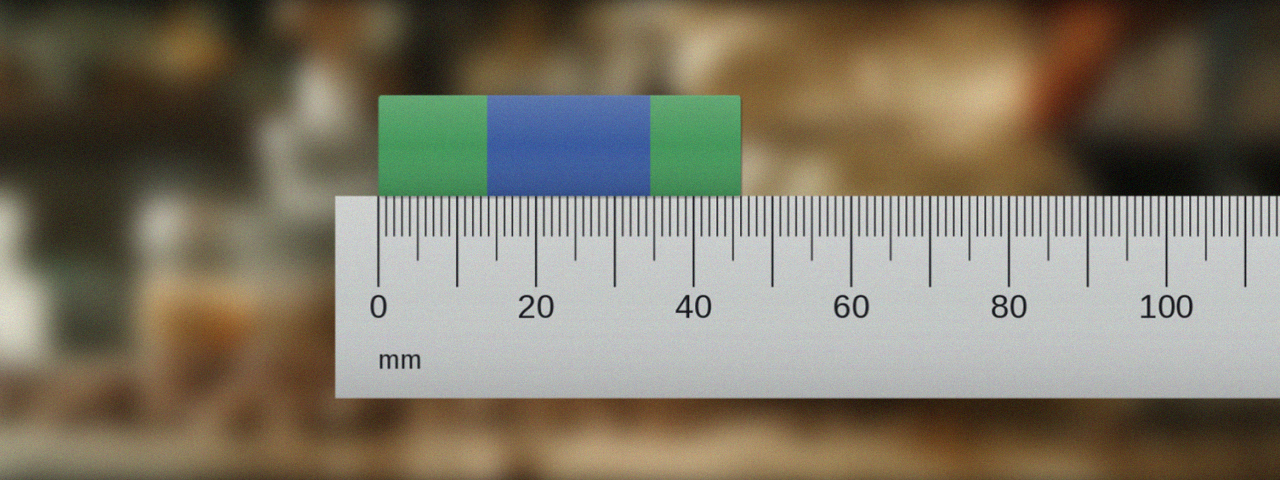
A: 46 (mm)
